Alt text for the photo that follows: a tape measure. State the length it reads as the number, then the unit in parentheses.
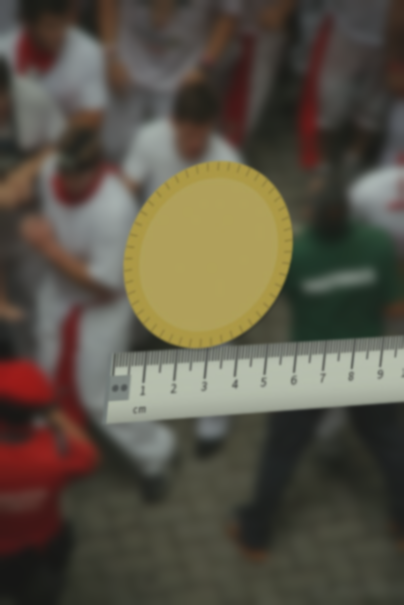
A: 5.5 (cm)
